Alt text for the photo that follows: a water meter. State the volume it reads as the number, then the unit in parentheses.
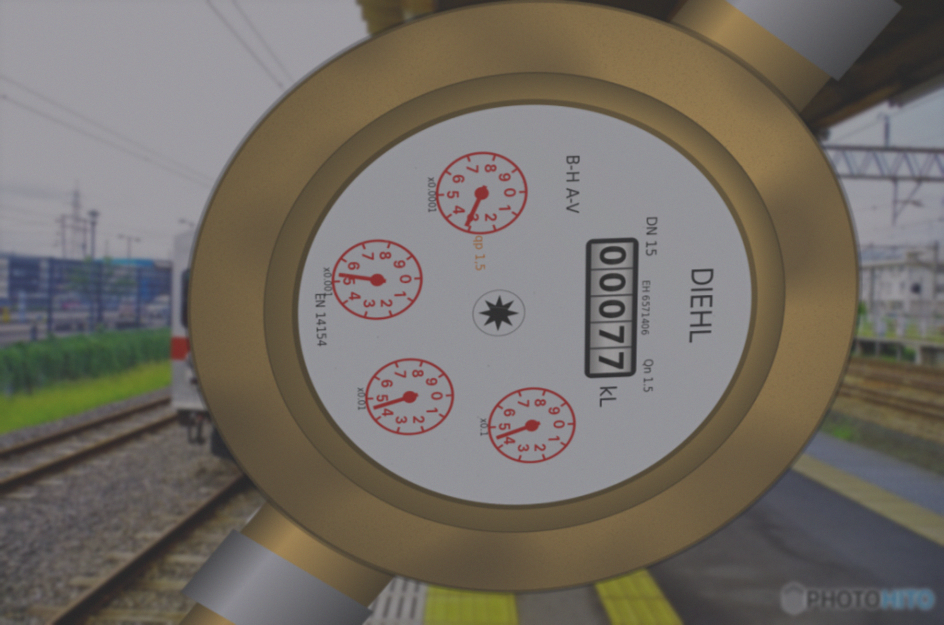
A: 77.4453 (kL)
